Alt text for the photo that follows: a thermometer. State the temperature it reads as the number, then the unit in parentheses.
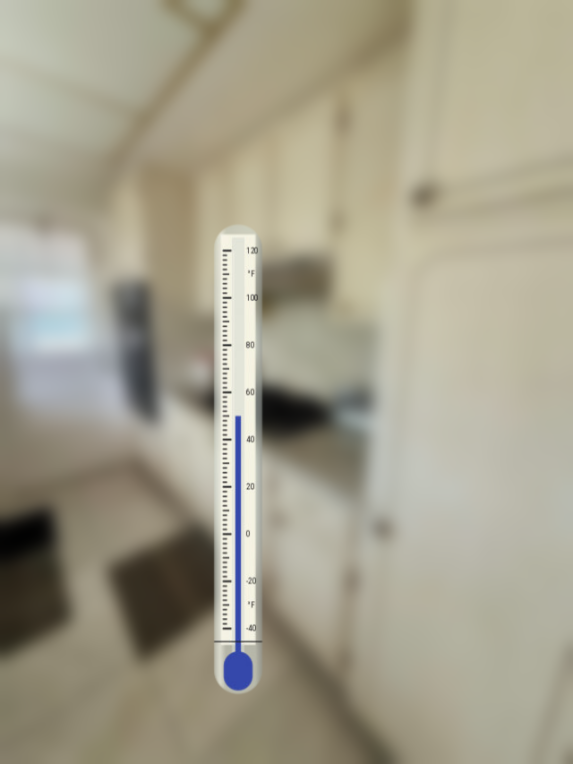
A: 50 (°F)
